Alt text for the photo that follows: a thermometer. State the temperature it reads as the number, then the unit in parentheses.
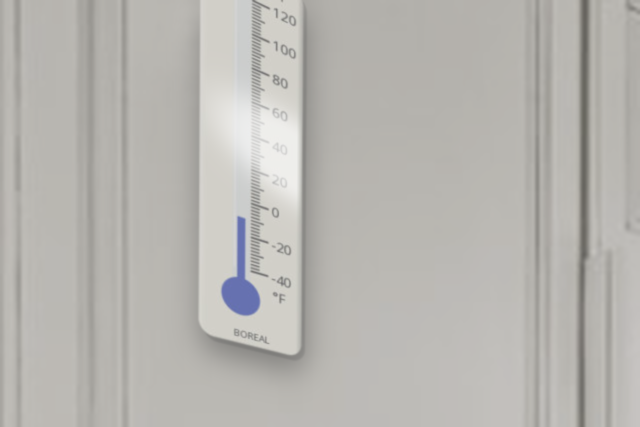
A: -10 (°F)
